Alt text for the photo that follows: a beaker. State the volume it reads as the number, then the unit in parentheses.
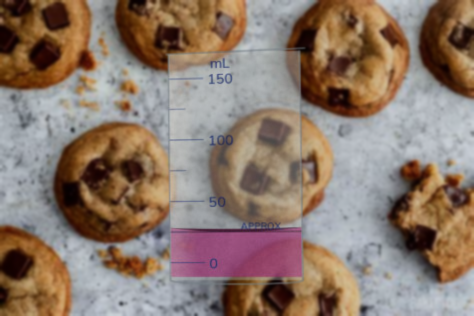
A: 25 (mL)
